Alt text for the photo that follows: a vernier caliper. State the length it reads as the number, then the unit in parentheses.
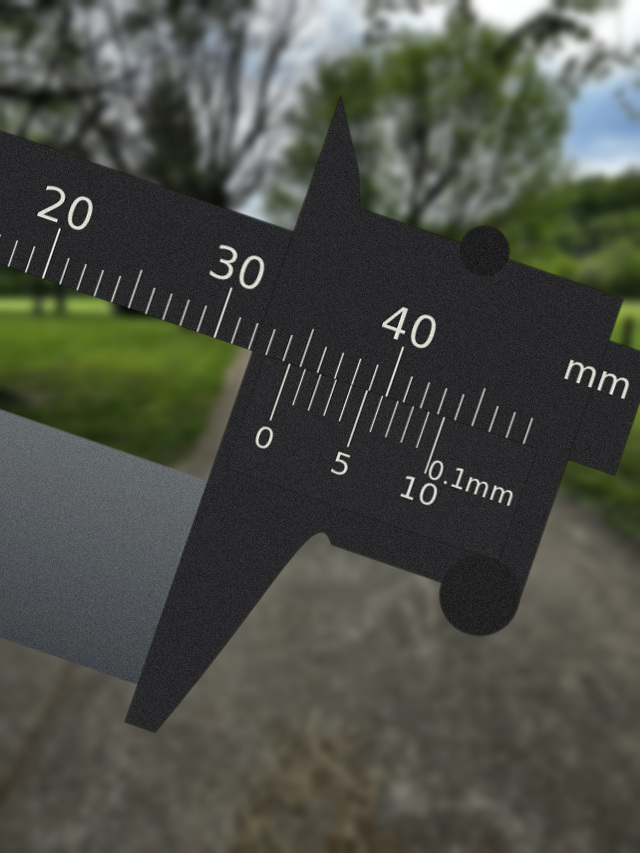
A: 34.4 (mm)
